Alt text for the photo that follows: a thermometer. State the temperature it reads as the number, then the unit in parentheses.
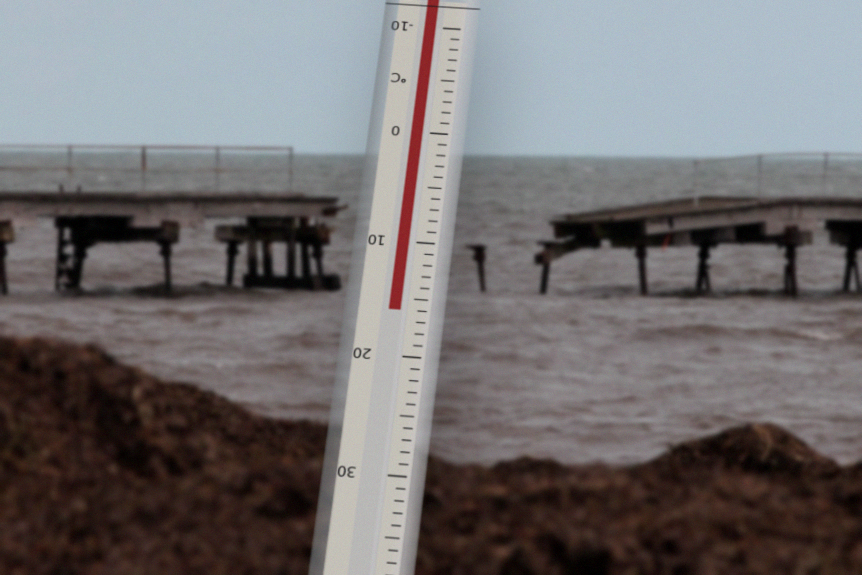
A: 16 (°C)
